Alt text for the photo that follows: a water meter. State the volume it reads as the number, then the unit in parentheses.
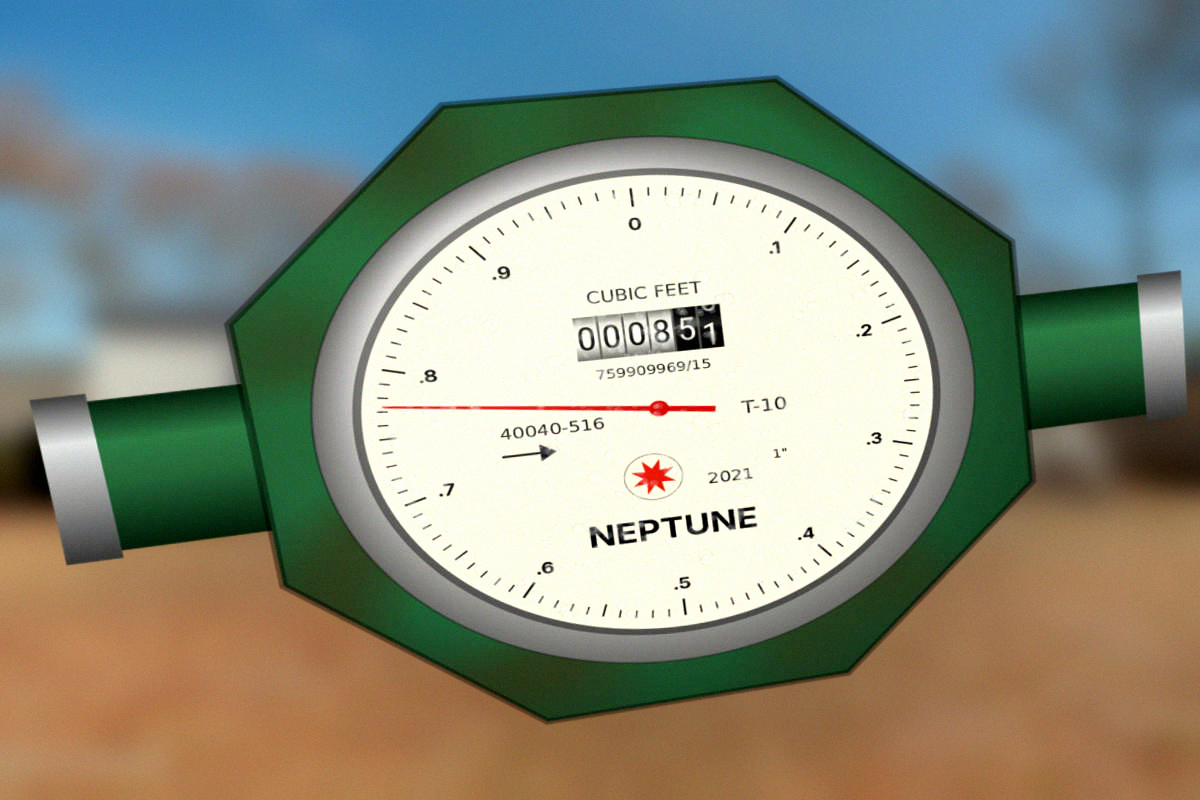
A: 850.77 (ft³)
